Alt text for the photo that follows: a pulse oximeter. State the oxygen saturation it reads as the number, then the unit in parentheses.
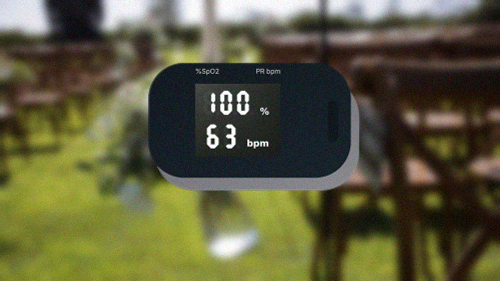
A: 100 (%)
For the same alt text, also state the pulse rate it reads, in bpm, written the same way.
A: 63 (bpm)
